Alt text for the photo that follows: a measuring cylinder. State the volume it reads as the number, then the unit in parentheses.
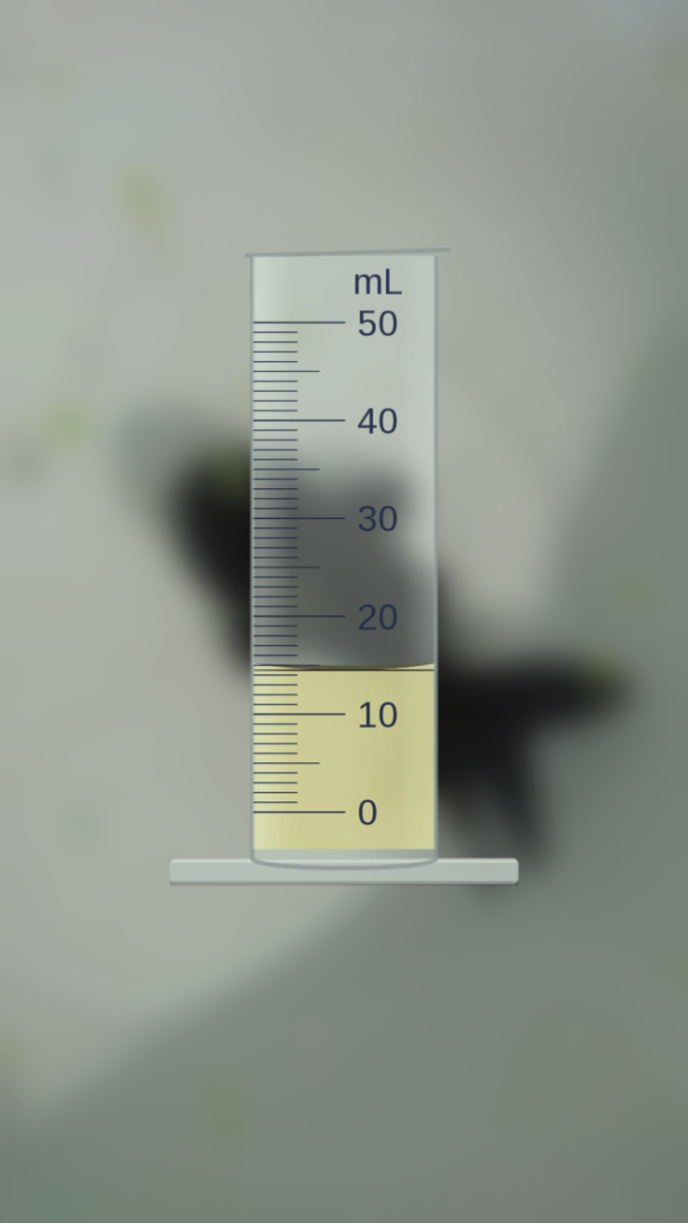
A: 14.5 (mL)
